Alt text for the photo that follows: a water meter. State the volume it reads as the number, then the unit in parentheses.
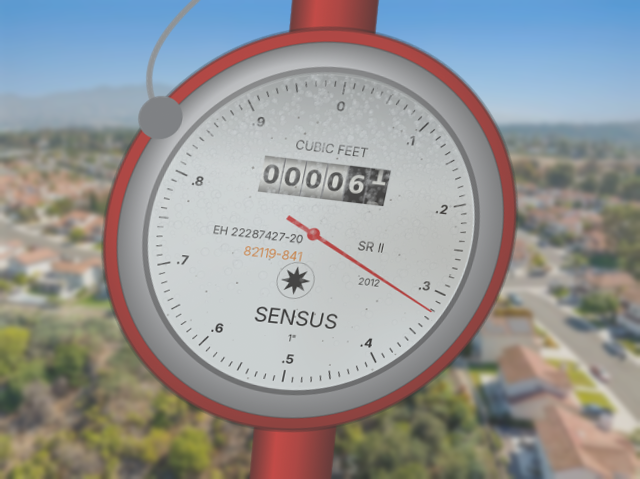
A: 61.32 (ft³)
